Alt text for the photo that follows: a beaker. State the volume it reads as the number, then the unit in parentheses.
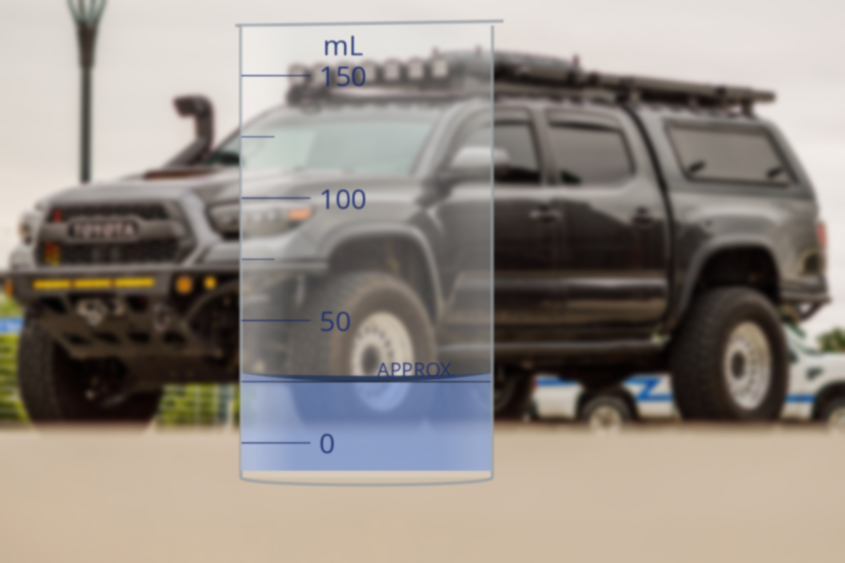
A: 25 (mL)
